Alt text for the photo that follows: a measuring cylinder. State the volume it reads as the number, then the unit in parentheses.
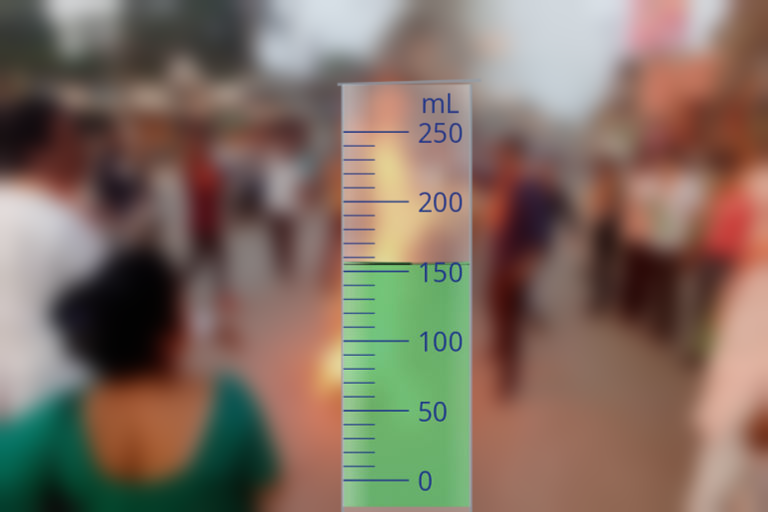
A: 155 (mL)
